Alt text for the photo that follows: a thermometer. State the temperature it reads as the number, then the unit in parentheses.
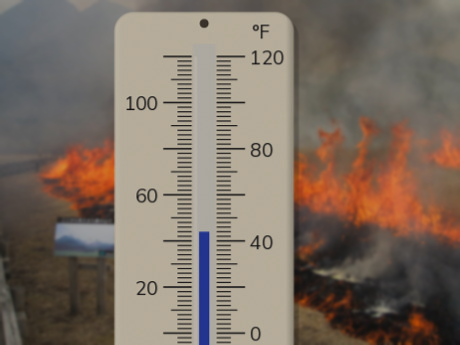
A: 44 (°F)
